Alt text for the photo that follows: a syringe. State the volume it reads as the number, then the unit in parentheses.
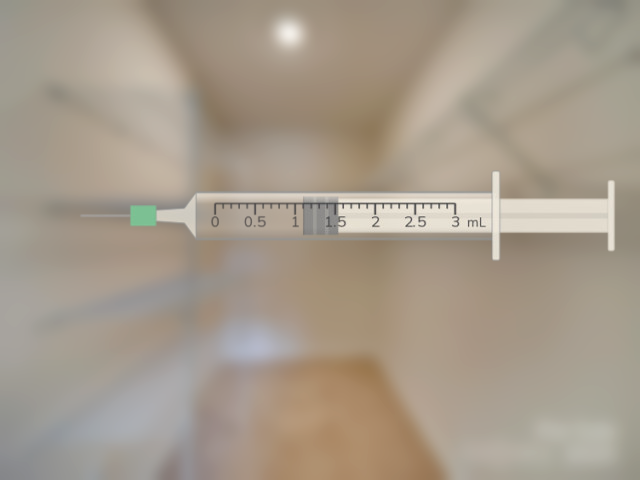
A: 1.1 (mL)
